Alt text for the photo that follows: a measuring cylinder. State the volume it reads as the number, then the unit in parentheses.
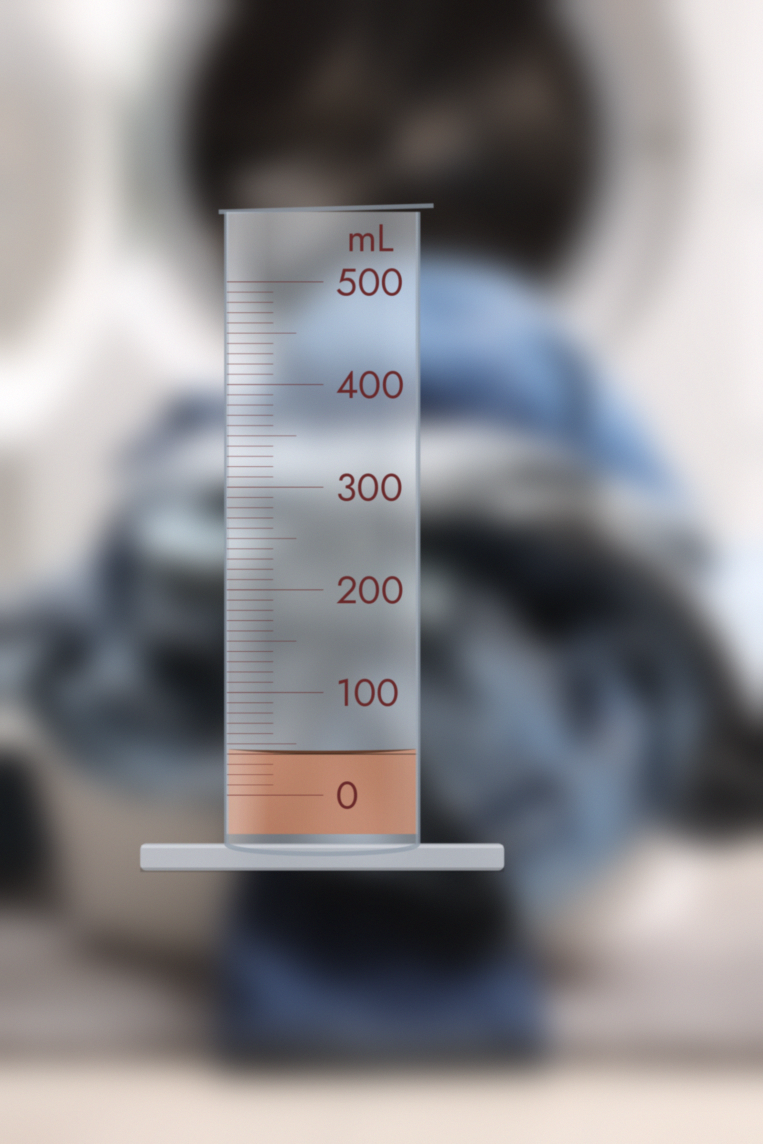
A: 40 (mL)
